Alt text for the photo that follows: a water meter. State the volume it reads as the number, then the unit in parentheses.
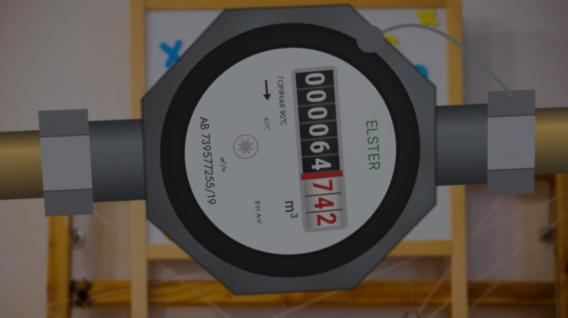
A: 64.742 (m³)
